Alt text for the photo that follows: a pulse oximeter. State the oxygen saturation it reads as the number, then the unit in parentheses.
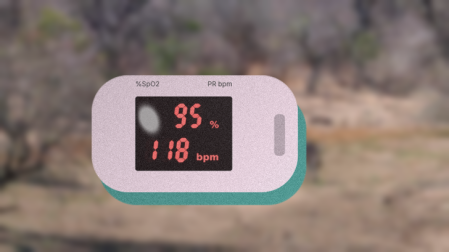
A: 95 (%)
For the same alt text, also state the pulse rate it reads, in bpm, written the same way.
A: 118 (bpm)
